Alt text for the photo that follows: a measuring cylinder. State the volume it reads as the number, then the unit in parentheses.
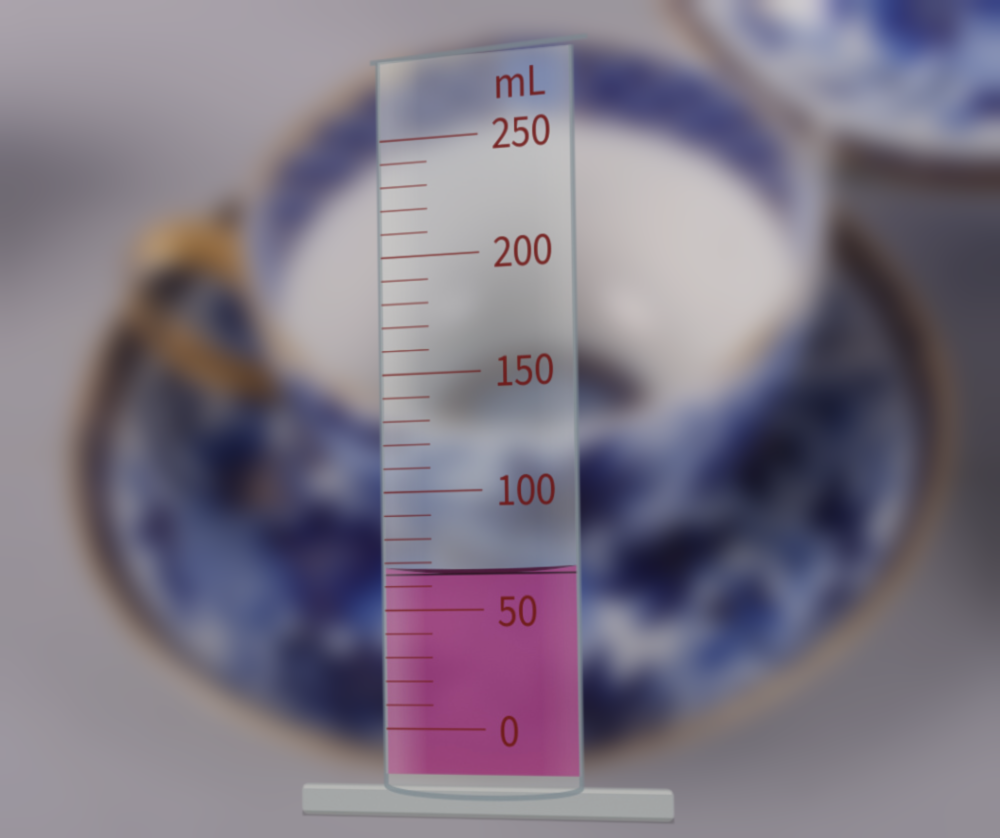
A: 65 (mL)
